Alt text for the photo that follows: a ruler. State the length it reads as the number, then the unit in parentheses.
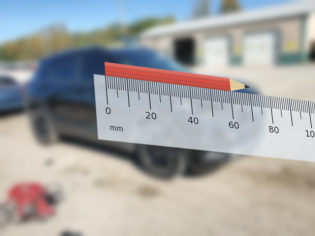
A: 70 (mm)
